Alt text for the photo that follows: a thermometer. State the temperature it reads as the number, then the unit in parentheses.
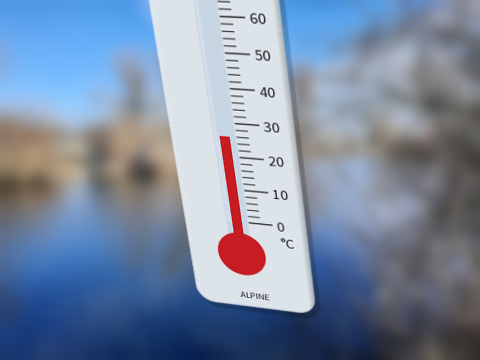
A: 26 (°C)
